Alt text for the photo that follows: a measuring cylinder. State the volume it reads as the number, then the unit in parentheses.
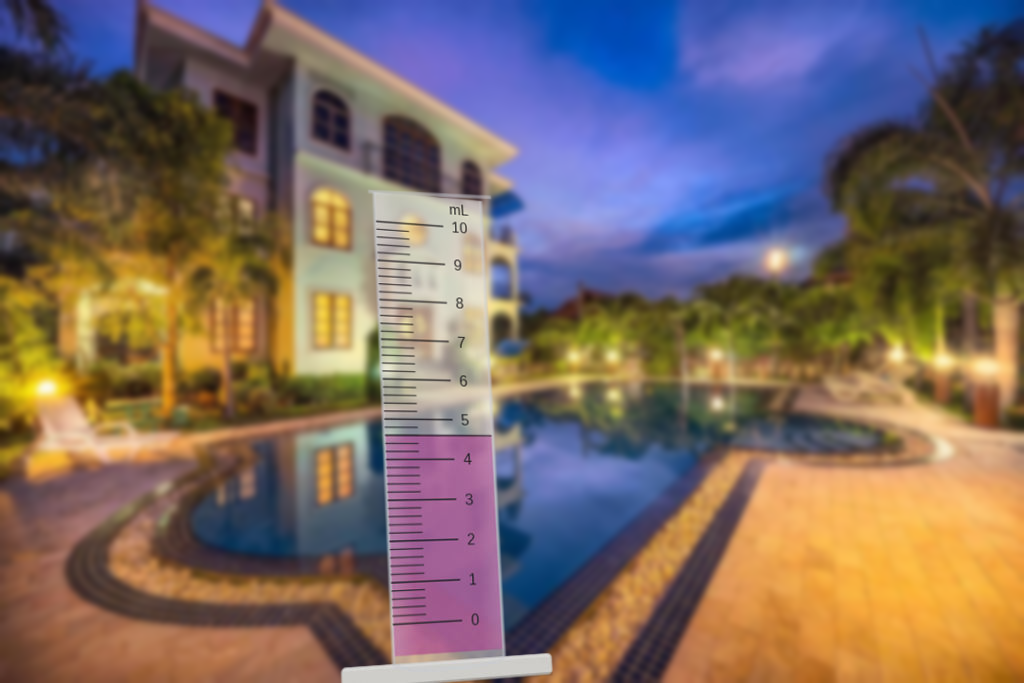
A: 4.6 (mL)
